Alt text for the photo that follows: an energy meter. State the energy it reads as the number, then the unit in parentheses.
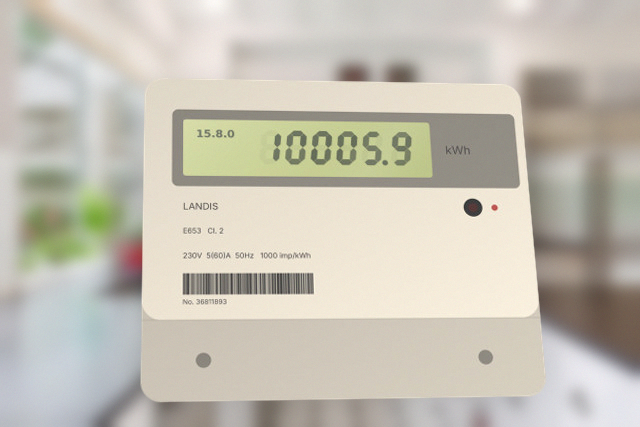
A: 10005.9 (kWh)
